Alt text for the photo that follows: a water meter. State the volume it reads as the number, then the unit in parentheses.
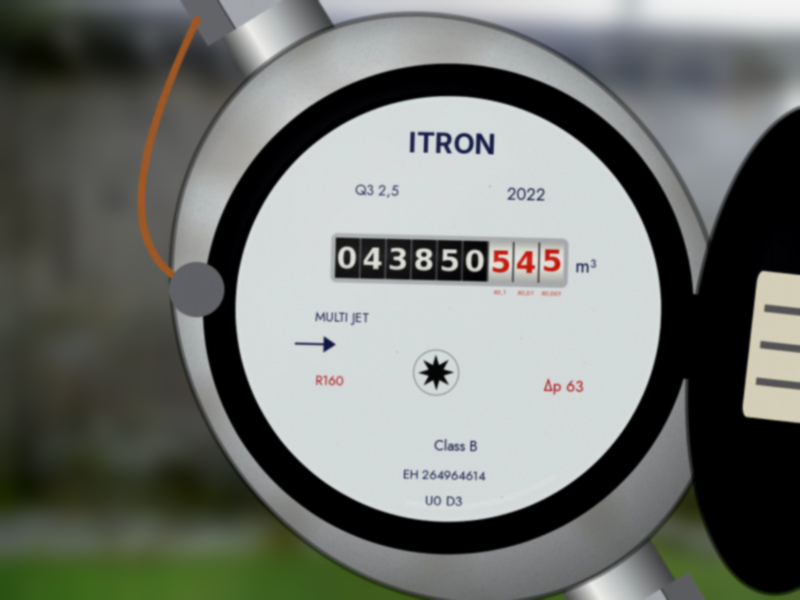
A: 43850.545 (m³)
